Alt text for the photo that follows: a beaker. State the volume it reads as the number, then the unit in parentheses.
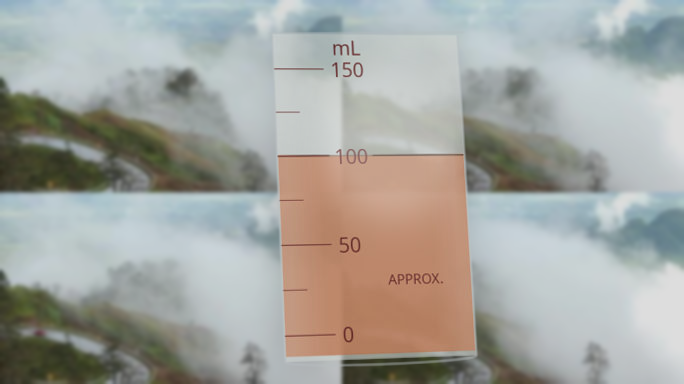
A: 100 (mL)
